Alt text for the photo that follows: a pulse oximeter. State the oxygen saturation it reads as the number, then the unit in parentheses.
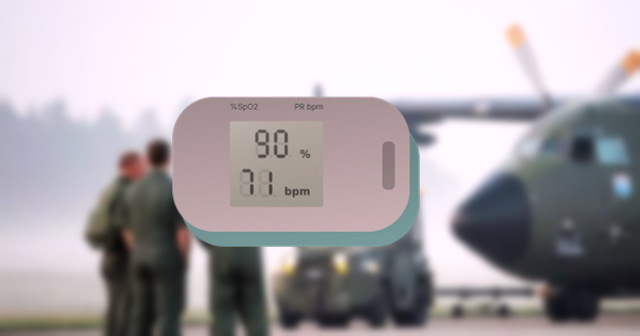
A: 90 (%)
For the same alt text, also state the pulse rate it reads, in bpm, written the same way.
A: 71 (bpm)
